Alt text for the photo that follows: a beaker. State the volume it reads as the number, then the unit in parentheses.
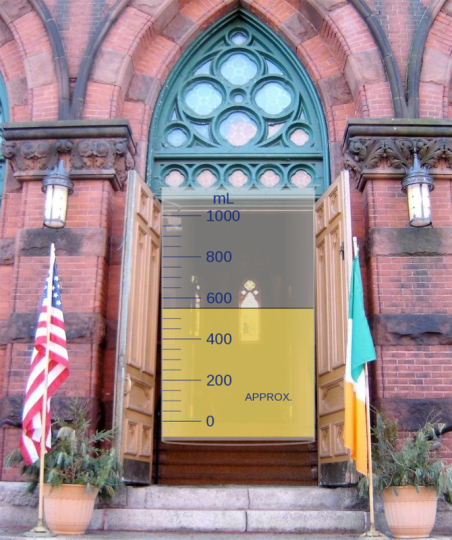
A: 550 (mL)
